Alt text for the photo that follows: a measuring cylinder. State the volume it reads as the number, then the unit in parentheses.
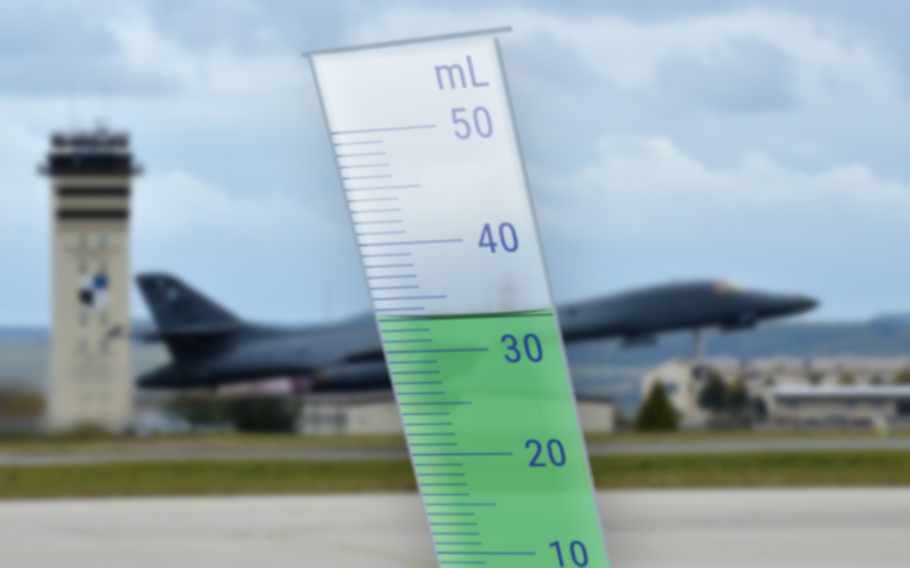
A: 33 (mL)
